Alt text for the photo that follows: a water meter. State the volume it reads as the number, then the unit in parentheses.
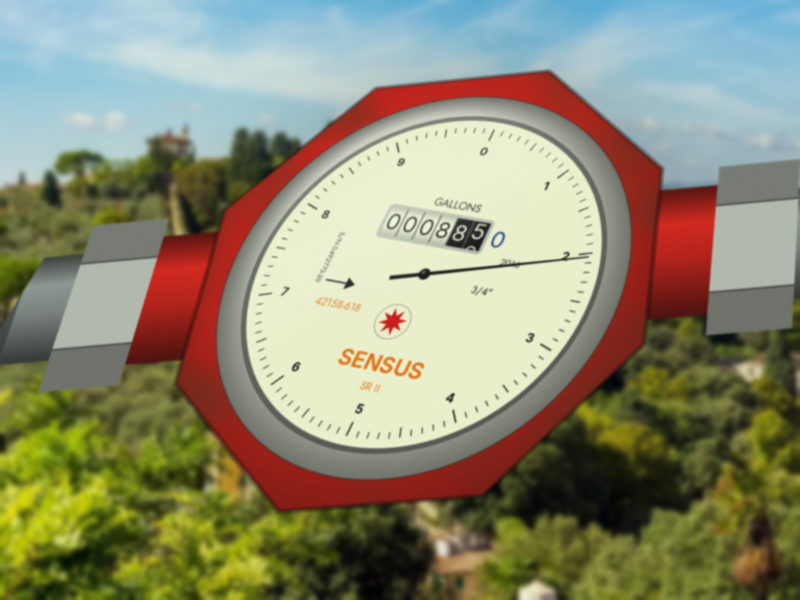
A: 8852.0 (gal)
